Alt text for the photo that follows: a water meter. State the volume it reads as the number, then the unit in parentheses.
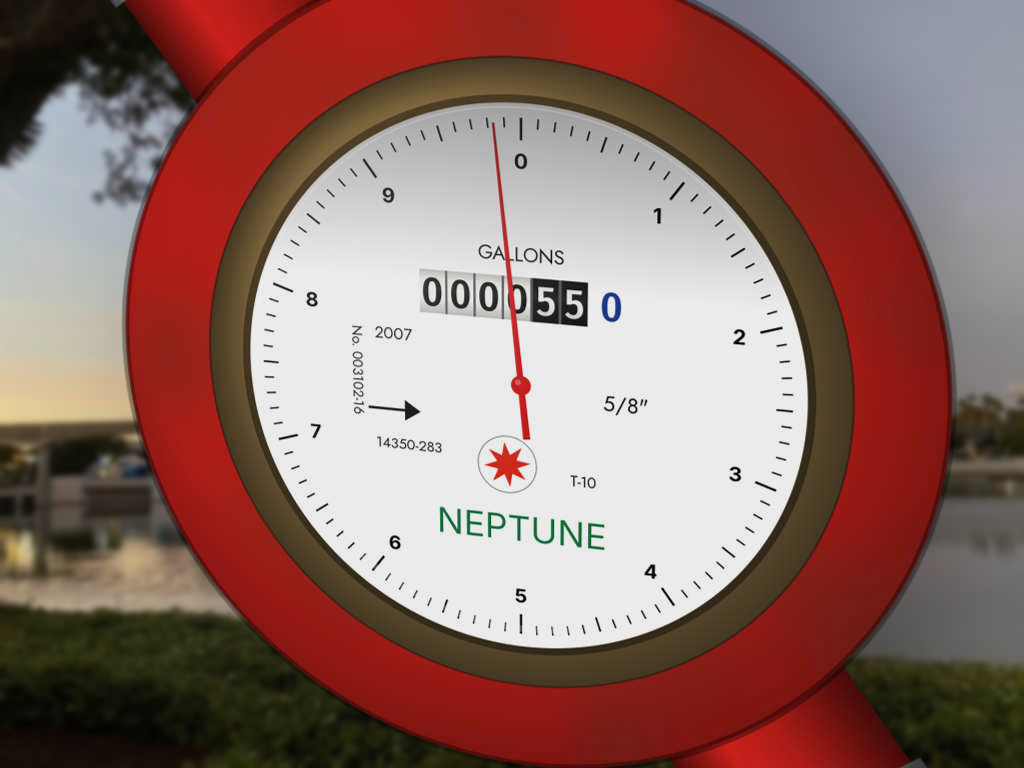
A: 549.8 (gal)
